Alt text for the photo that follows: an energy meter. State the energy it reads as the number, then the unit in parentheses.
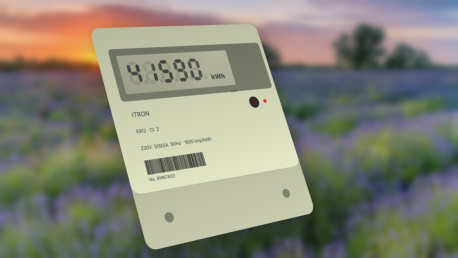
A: 41590 (kWh)
